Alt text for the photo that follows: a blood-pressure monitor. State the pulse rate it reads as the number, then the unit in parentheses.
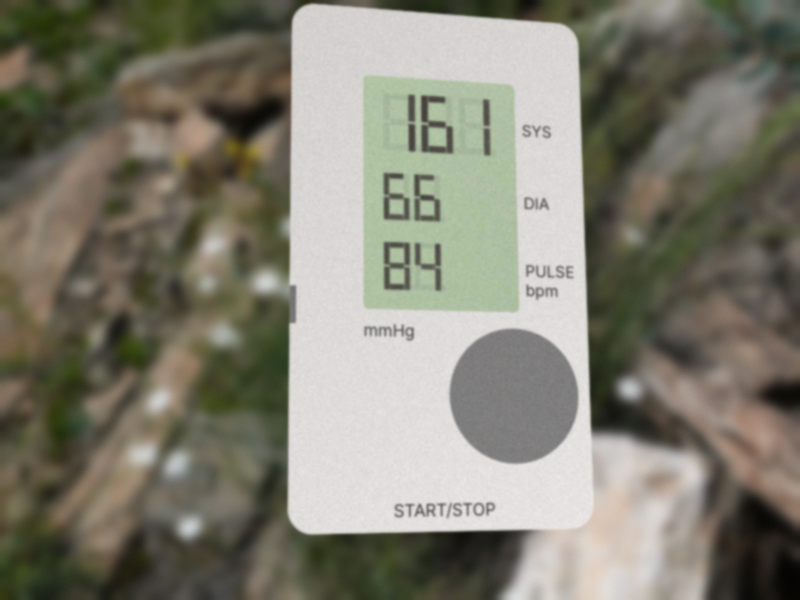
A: 84 (bpm)
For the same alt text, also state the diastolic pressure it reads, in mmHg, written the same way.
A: 66 (mmHg)
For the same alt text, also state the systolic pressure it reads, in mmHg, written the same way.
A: 161 (mmHg)
